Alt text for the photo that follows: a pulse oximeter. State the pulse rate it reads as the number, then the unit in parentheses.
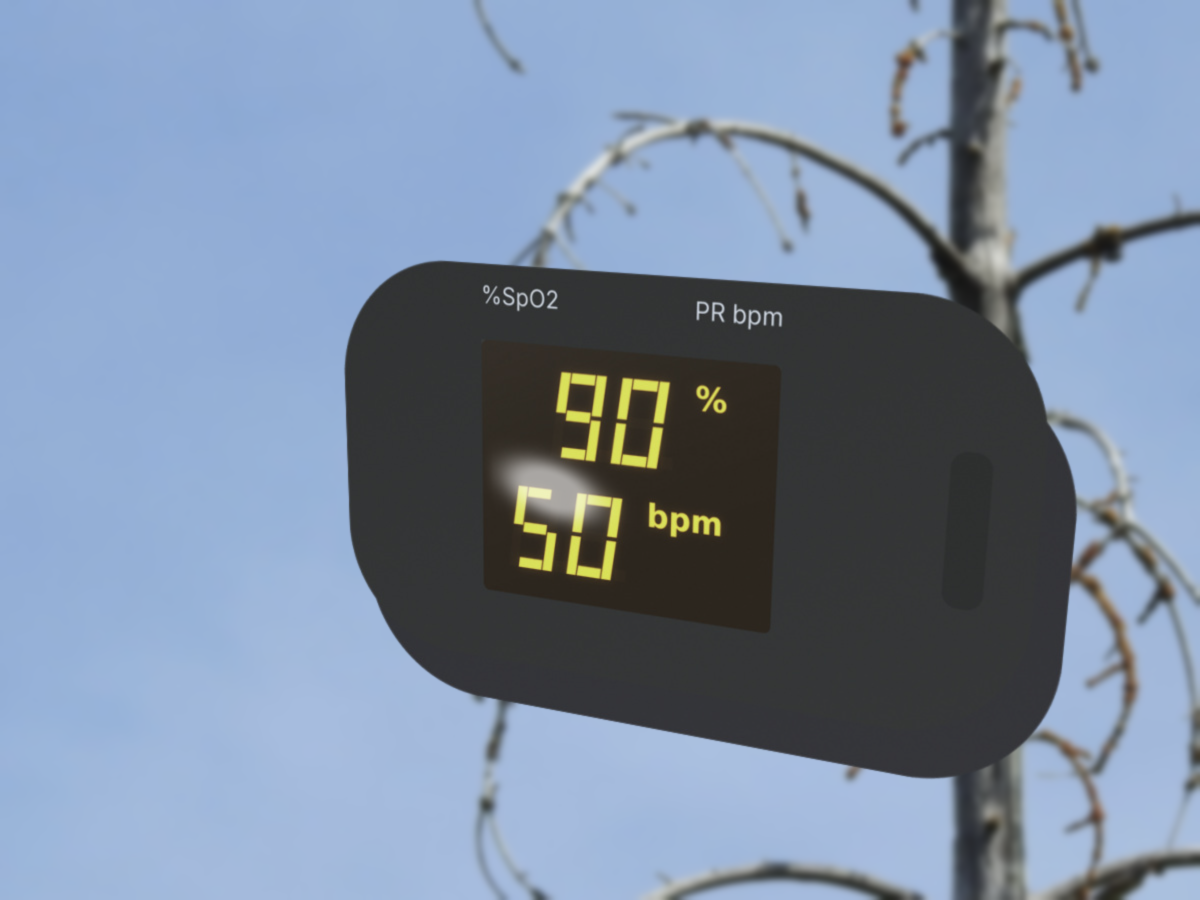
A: 50 (bpm)
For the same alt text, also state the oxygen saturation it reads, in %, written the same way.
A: 90 (%)
